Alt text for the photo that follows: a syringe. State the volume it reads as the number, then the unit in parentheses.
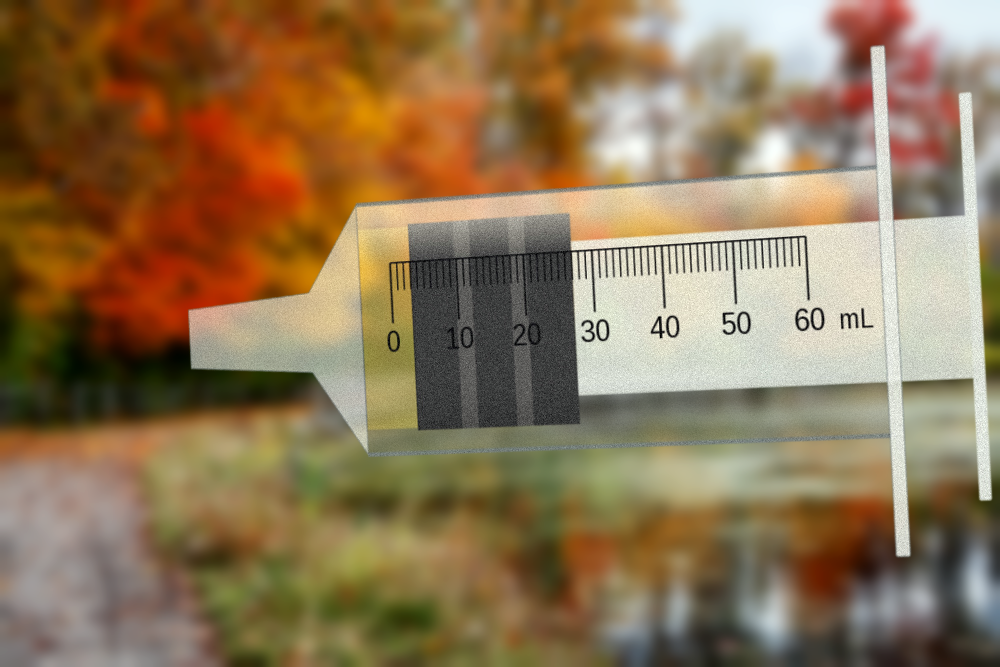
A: 3 (mL)
